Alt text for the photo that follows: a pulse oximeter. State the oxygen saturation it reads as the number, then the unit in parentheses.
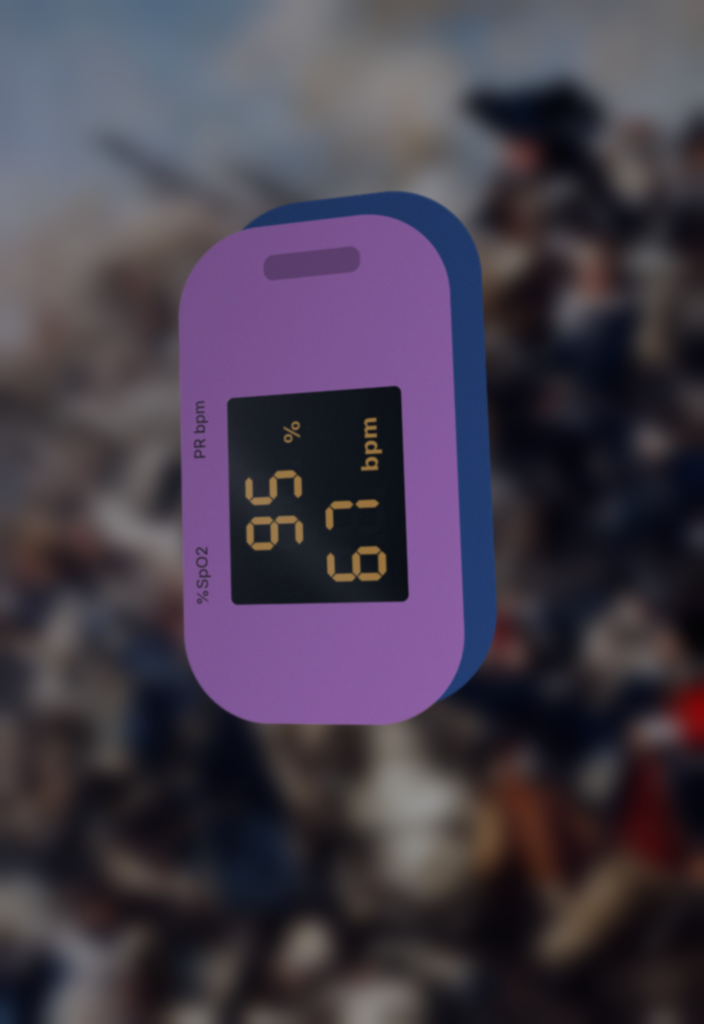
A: 95 (%)
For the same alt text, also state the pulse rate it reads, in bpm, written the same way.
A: 67 (bpm)
